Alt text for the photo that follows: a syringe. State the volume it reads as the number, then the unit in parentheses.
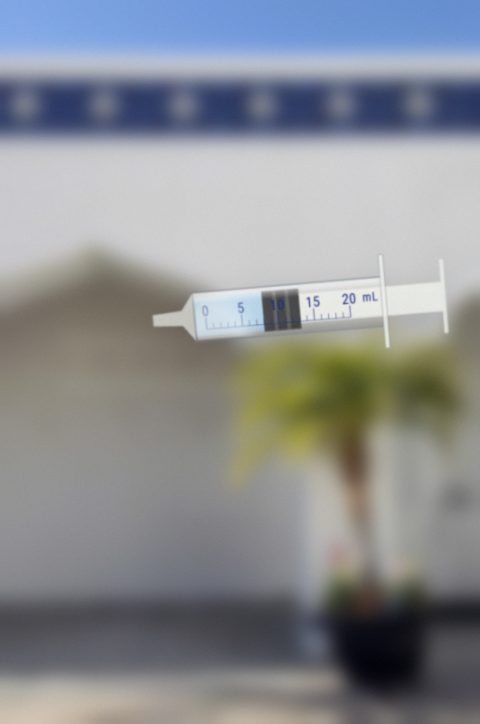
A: 8 (mL)
